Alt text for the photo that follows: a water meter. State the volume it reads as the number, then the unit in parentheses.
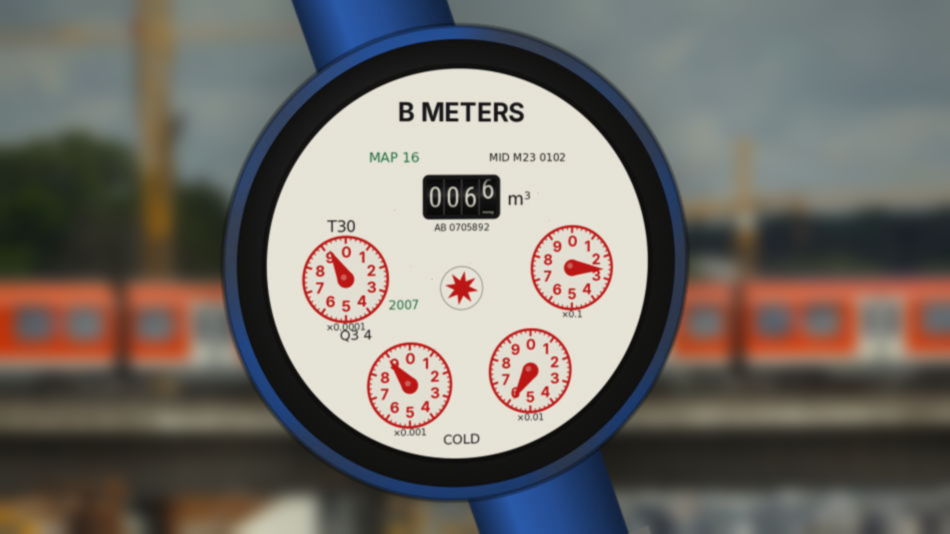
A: 66.2589 (m³)
